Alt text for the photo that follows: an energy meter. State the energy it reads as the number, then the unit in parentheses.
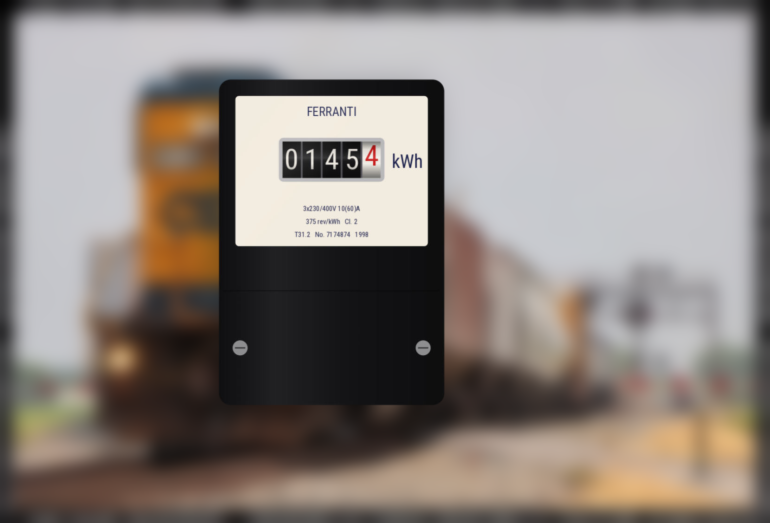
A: 145.4 (kWh)
